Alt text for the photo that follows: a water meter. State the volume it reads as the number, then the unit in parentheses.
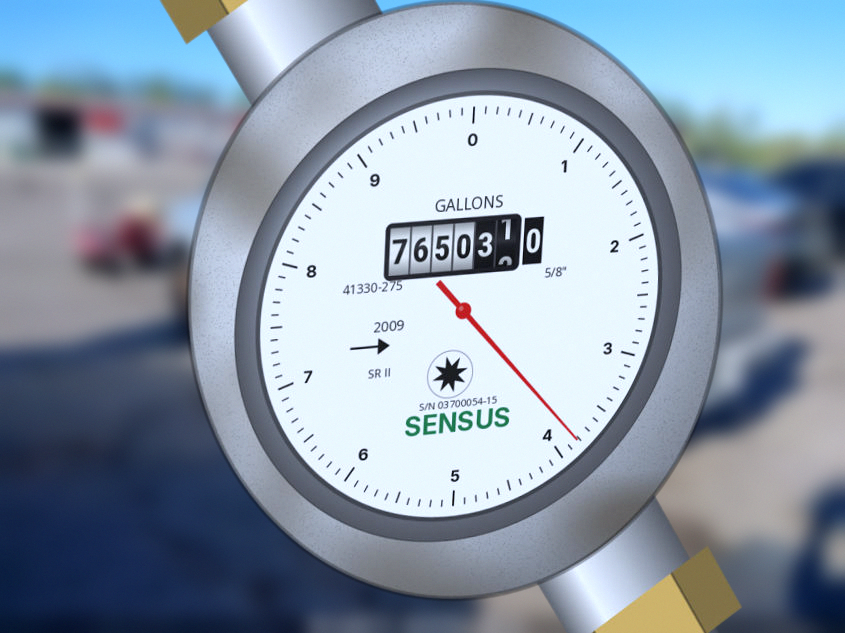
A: 7650313.8 (gal)
